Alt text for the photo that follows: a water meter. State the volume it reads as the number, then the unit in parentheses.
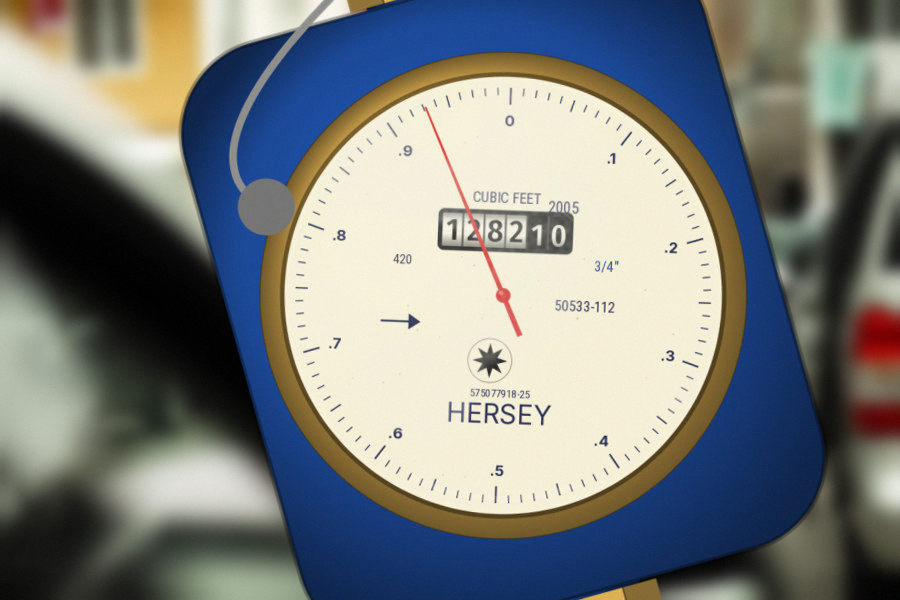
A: 128209.93 (ft³)
